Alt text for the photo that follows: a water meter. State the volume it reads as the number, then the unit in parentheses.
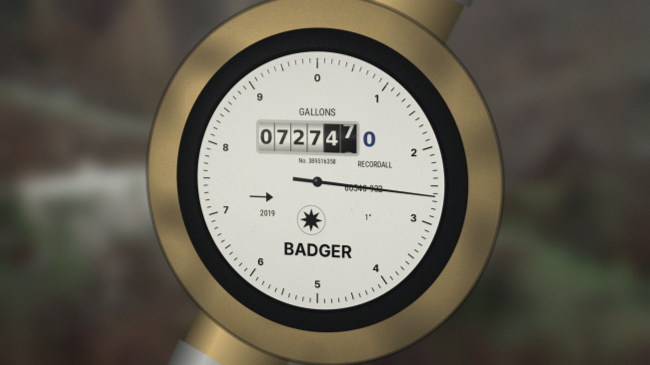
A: 727472.6 (gal)
